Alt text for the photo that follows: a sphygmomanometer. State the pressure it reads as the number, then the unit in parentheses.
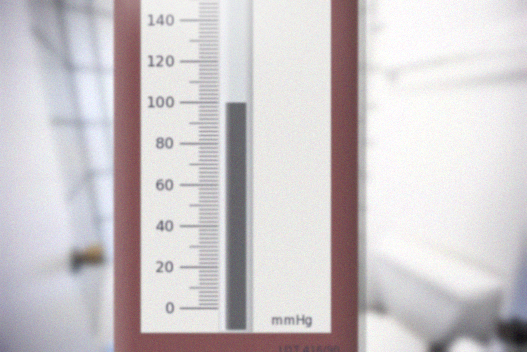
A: 100 (mmHg)
